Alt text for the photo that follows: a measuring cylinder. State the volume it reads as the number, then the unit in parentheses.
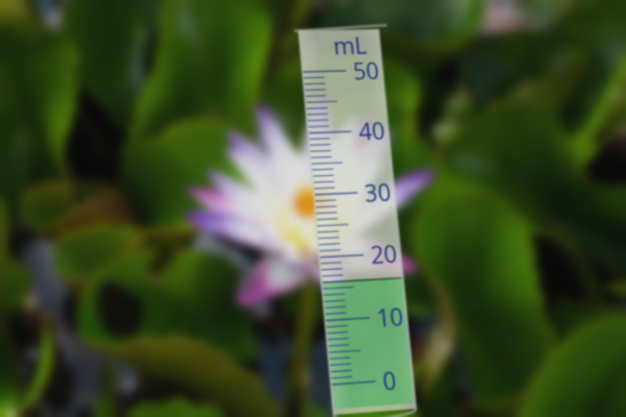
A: 16 (mL)
